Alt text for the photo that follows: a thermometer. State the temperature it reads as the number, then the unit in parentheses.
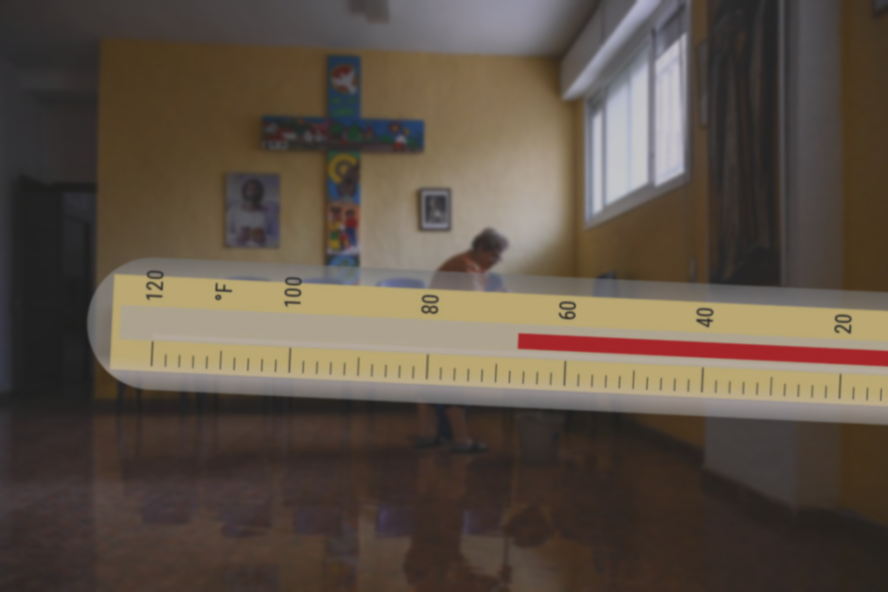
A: 67 (°F)
